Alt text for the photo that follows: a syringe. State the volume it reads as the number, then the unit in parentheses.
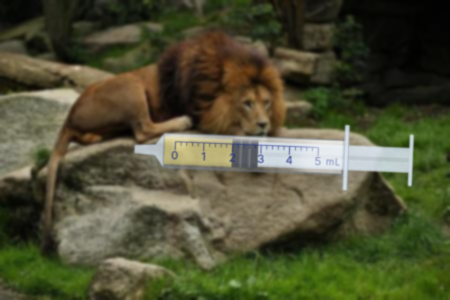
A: 2 (mL)
